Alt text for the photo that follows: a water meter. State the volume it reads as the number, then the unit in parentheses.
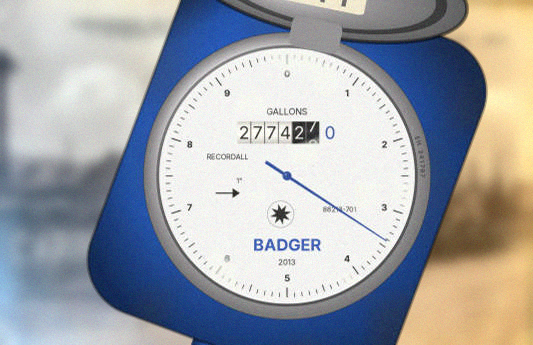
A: 2774273.4 (gal)
